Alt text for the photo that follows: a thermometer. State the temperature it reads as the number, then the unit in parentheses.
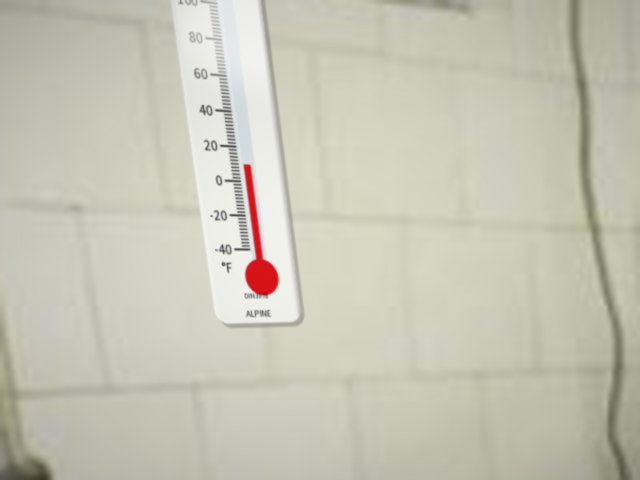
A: 10 (°F)
